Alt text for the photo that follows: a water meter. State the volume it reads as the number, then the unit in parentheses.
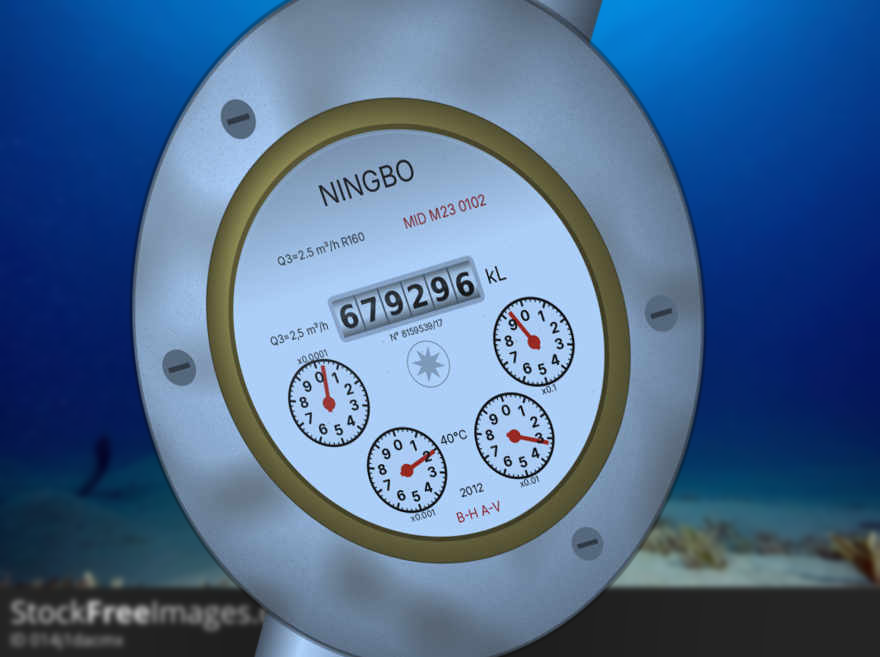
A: 679295.9320 (kL)
